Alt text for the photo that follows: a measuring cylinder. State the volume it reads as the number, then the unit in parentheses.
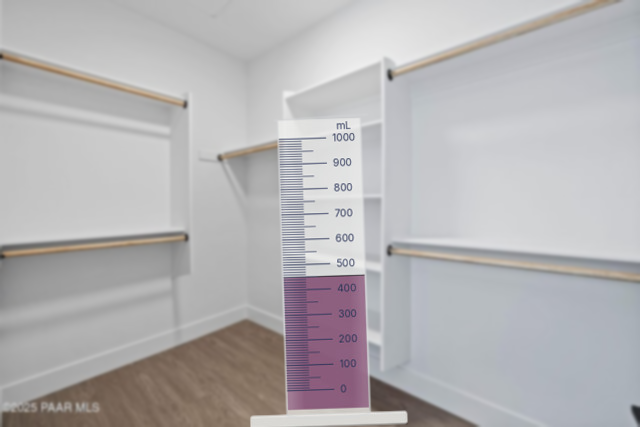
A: 450 (mL)
